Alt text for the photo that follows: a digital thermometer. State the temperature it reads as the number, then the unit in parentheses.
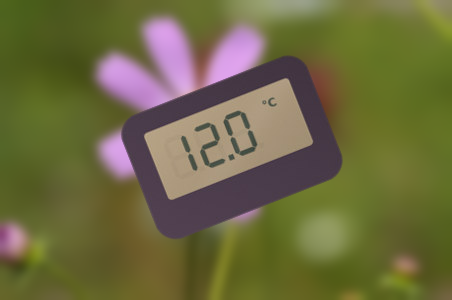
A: 12.0 (°C)
